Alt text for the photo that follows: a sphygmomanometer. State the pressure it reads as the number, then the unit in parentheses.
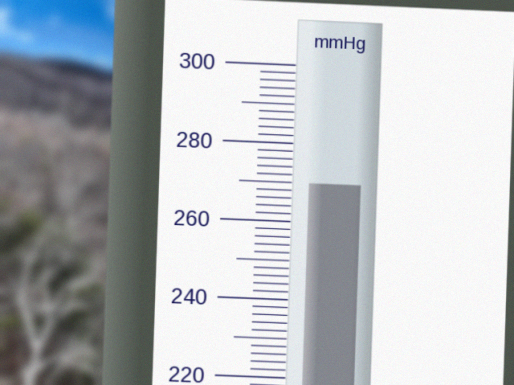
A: 270 (mmHg)
